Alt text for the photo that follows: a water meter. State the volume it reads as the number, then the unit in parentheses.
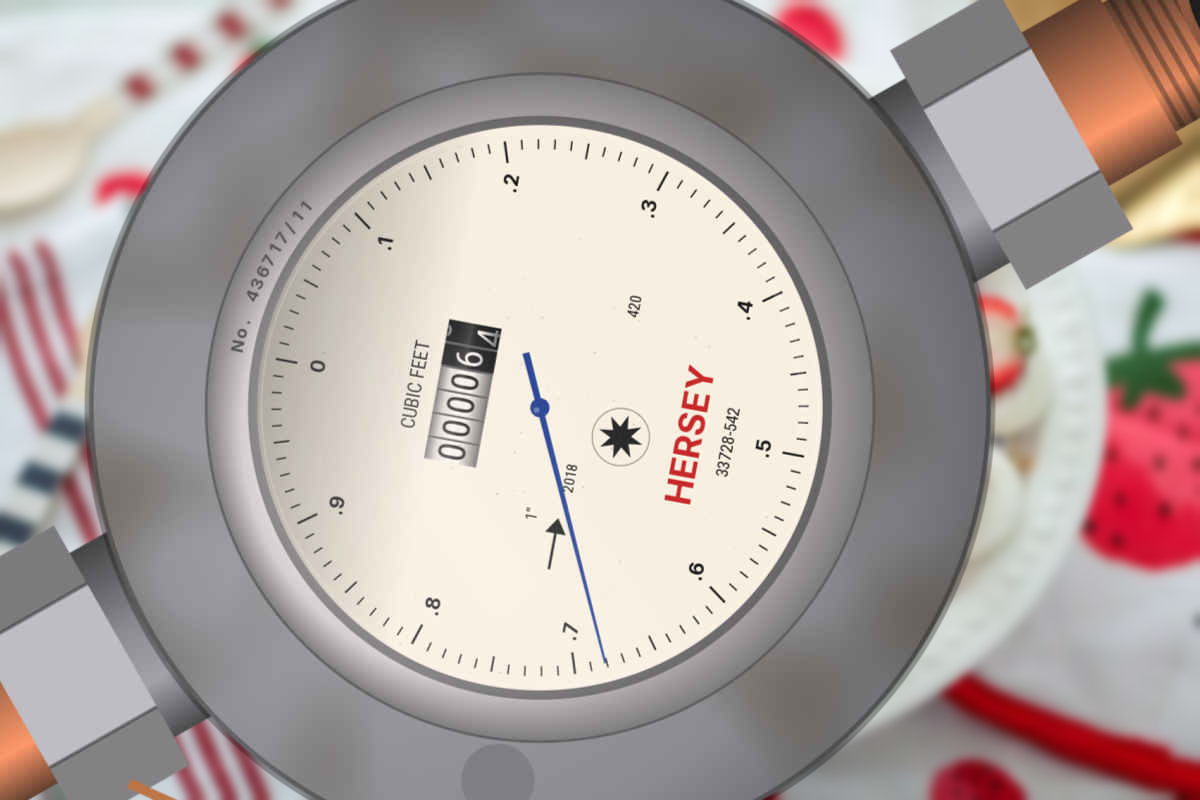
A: 63.68 (ft³)
